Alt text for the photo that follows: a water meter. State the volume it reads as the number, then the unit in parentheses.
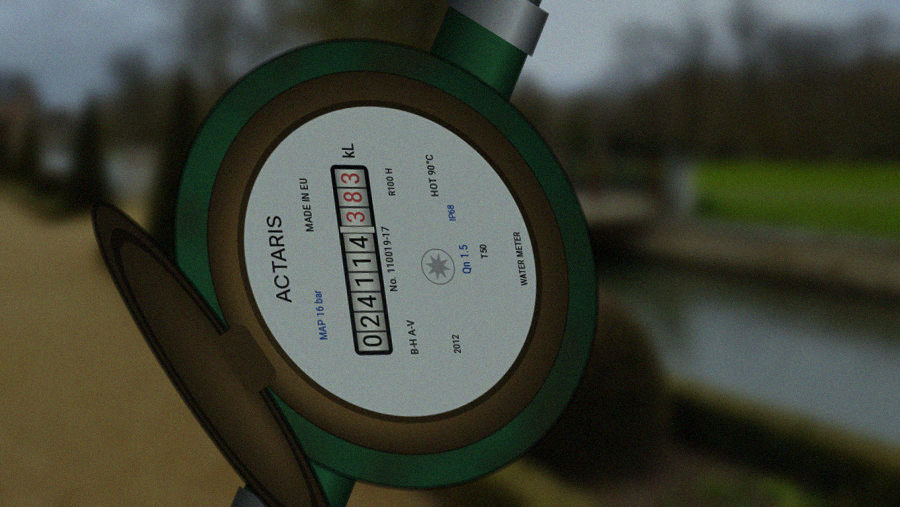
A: 24114.383 (kL)
